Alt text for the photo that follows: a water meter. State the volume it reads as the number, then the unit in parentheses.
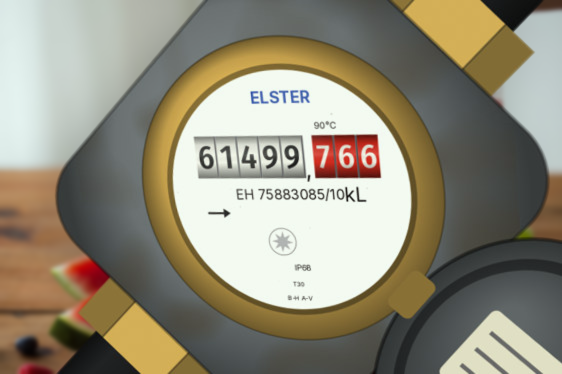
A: 61499.766 (kL)
